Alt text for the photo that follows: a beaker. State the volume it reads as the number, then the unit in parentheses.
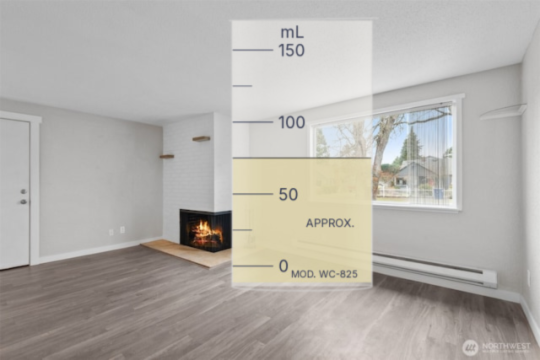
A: 75 (mL)
